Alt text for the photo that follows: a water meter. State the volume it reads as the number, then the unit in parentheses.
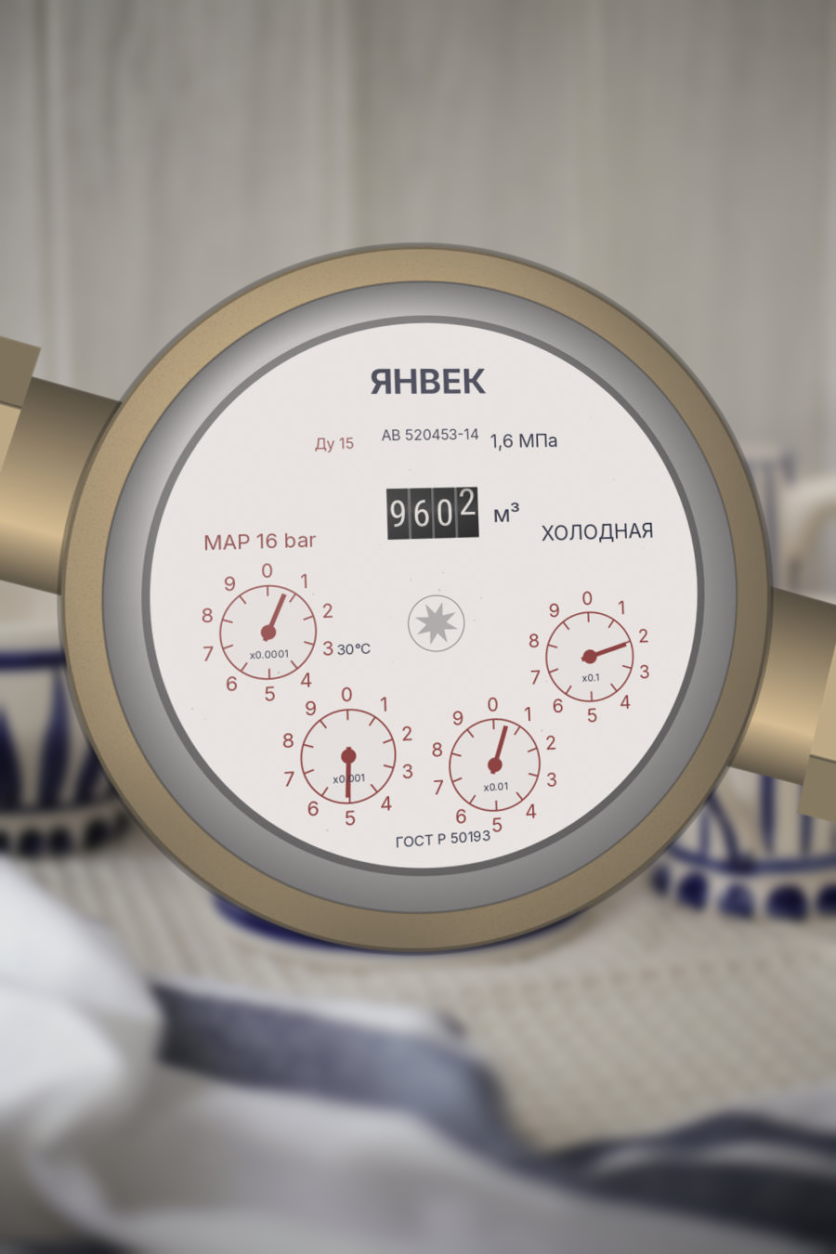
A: 9602.2050 (m³)
